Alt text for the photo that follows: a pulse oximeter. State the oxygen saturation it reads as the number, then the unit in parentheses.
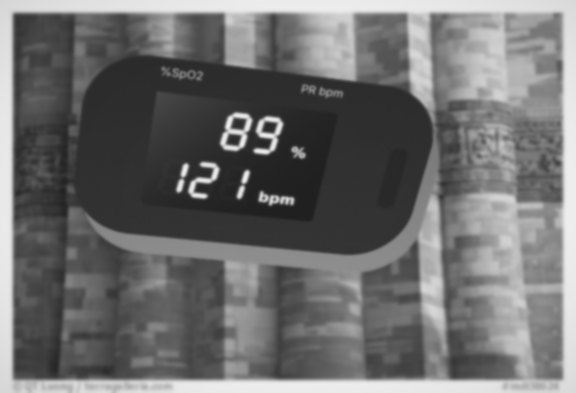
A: 89 (%)
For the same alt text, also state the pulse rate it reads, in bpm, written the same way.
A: 121 (bpm)
